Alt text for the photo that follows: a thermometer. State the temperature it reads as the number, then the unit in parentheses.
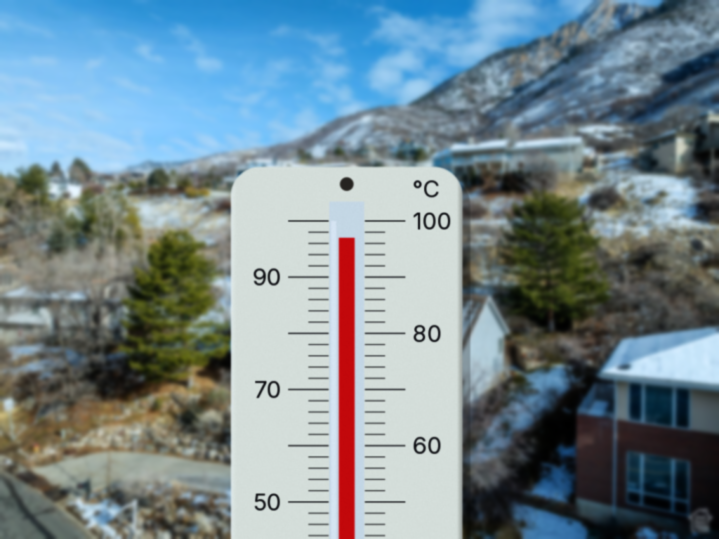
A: 97 (°C)
